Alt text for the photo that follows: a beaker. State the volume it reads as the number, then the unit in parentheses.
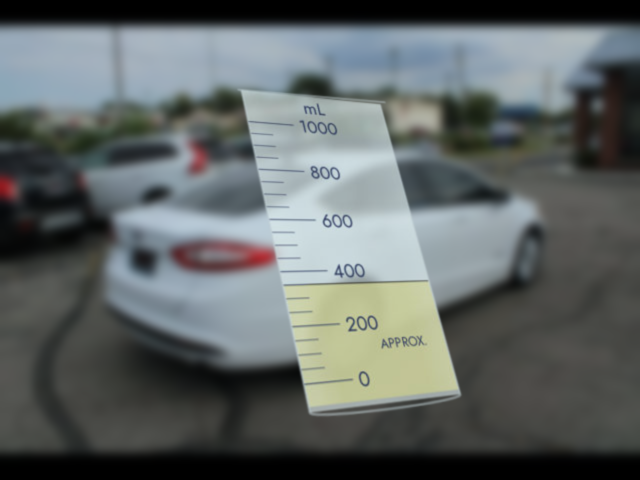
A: 350 (mL)
